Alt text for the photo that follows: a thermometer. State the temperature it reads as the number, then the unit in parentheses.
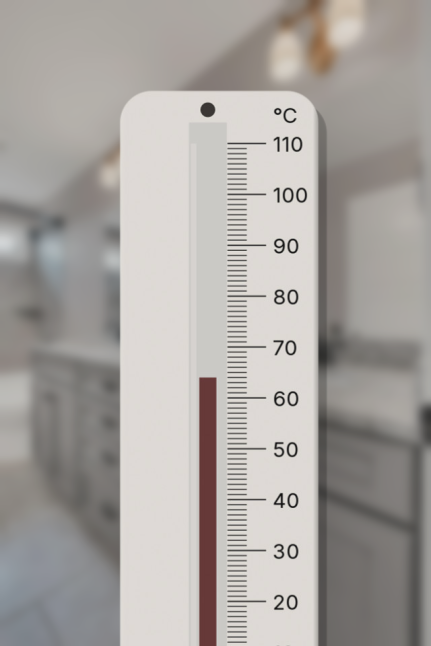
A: 64 (°C)
